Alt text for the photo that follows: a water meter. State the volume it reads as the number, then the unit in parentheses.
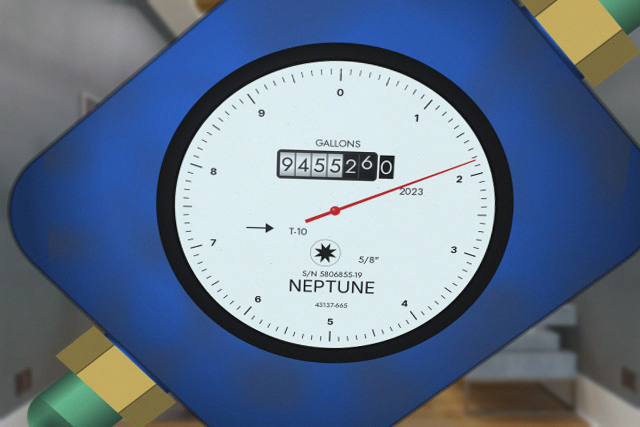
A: 9455261.8 (gal)
